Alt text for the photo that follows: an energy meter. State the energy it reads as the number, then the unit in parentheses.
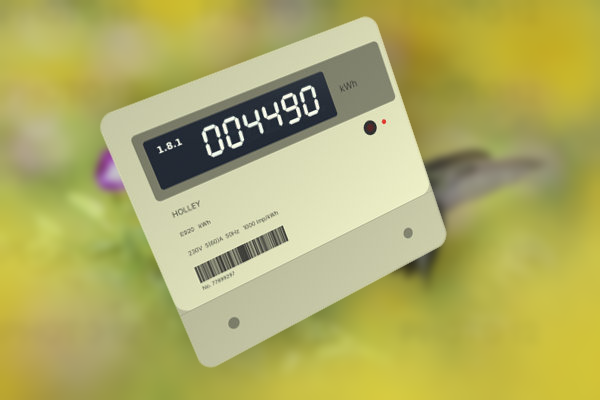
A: 4490 (kWh)
